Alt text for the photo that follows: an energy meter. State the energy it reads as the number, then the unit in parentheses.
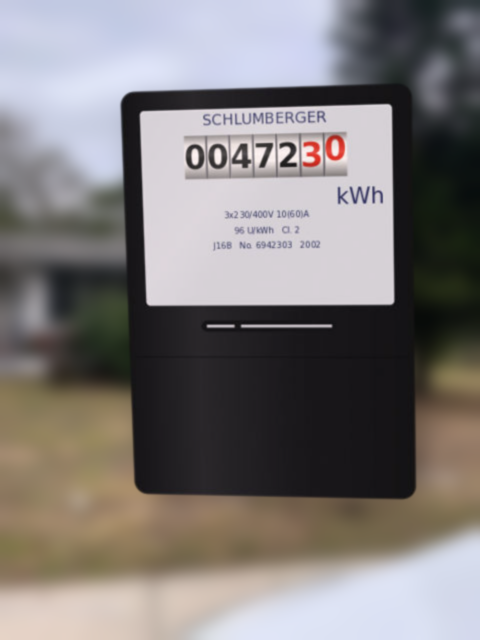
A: 472.30 (kWh)
